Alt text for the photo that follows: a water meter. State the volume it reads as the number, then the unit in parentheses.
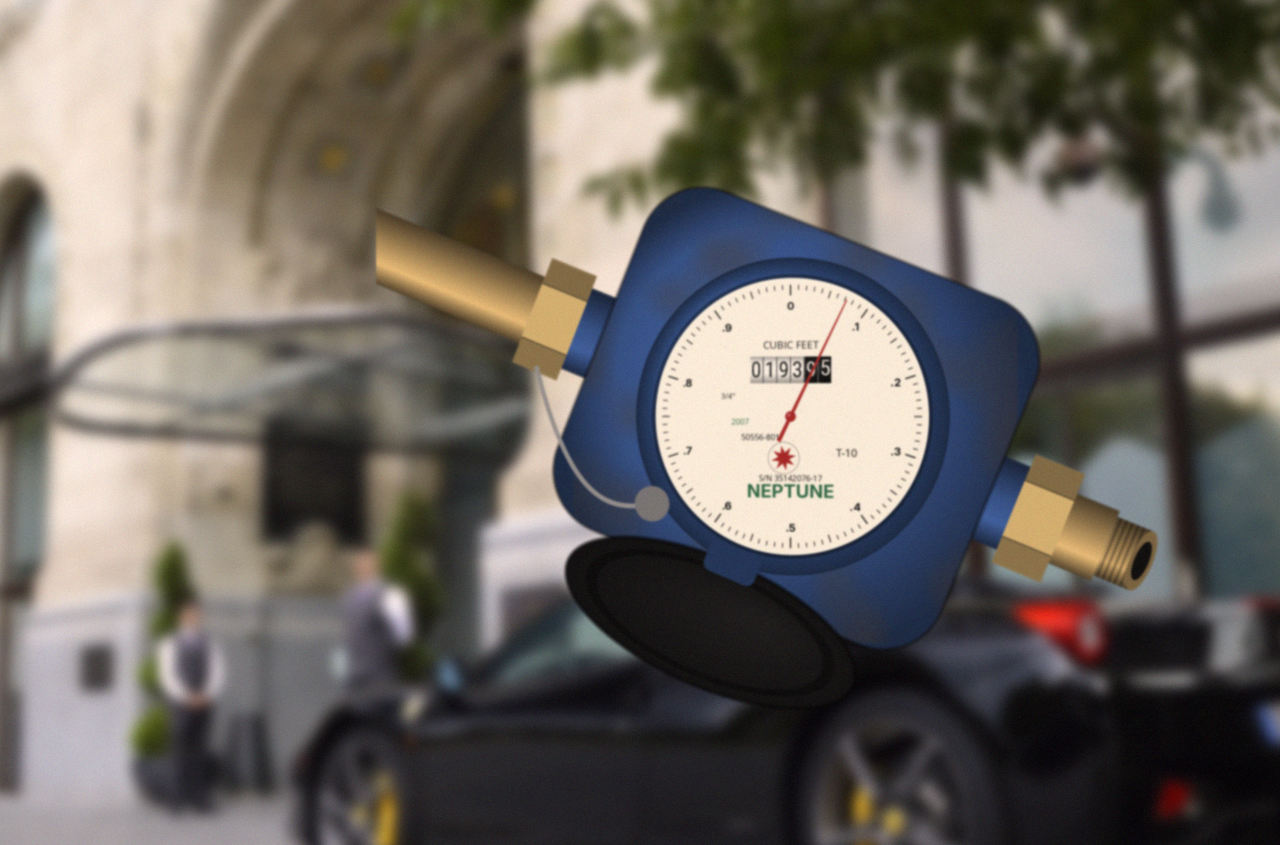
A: 19395.07 (ft³)
